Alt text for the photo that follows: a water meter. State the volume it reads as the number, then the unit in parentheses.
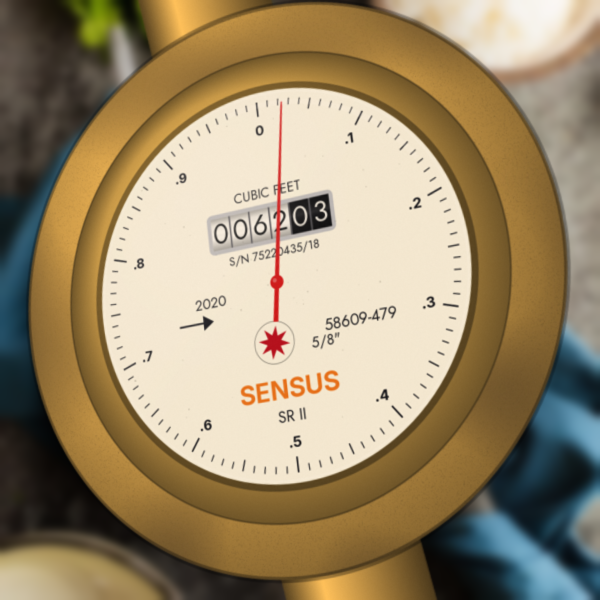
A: 6203.02 (ft³)
